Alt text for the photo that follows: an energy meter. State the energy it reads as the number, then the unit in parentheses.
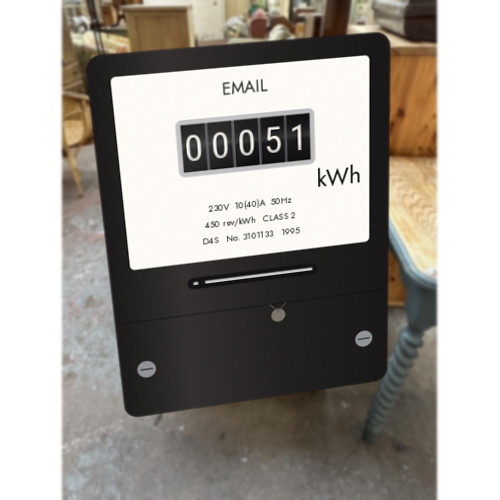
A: 51 (kWh)
